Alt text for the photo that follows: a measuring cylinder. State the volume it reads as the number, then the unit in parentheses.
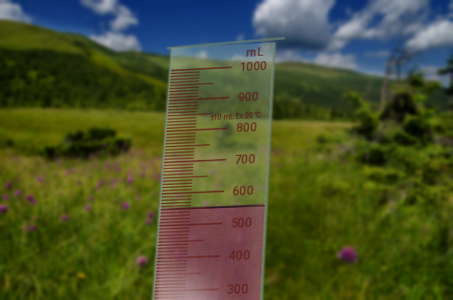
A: 550 (mL)
